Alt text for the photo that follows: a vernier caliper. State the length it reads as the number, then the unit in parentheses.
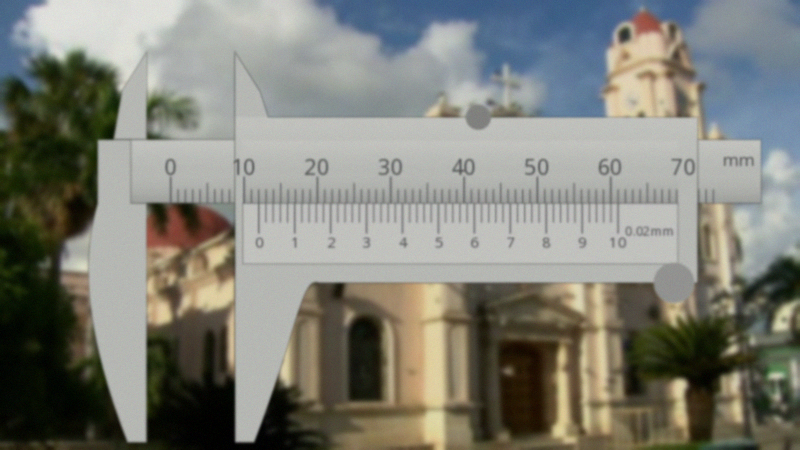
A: 12.0 (mm)
